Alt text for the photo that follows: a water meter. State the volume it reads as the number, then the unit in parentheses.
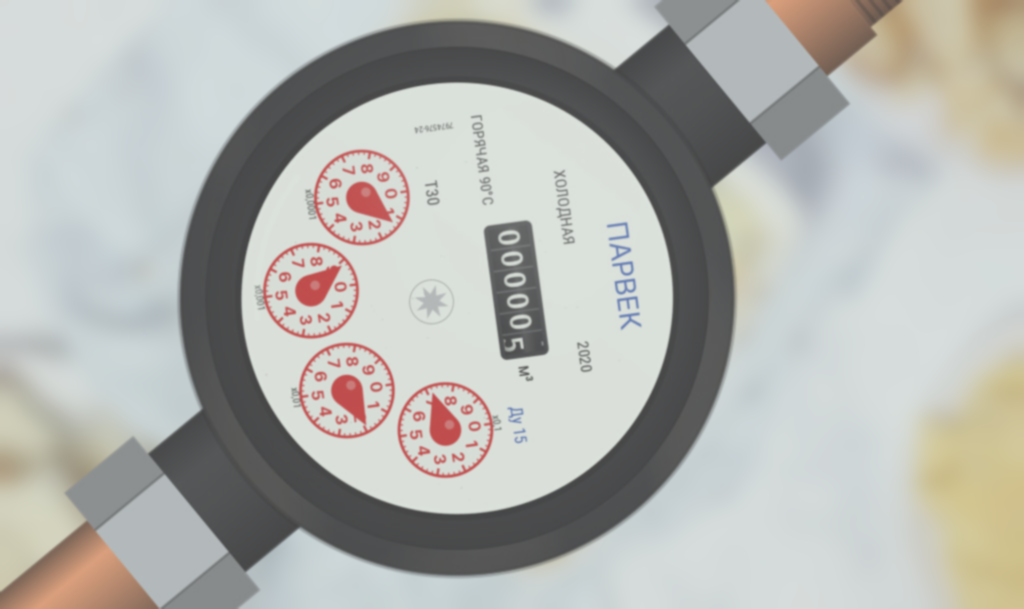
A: 4.7191 (m³)
